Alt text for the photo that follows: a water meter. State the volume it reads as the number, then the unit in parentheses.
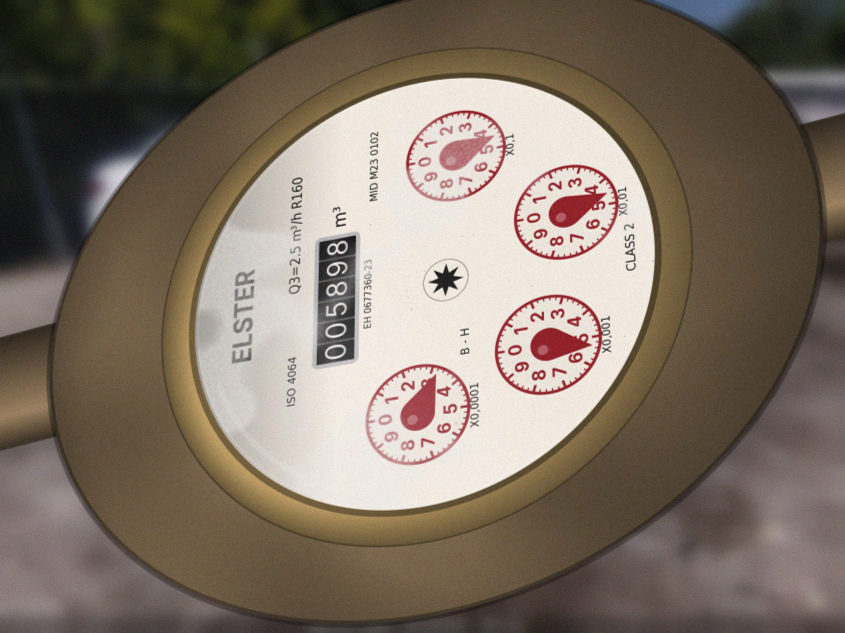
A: 5898.4453 (m³)
